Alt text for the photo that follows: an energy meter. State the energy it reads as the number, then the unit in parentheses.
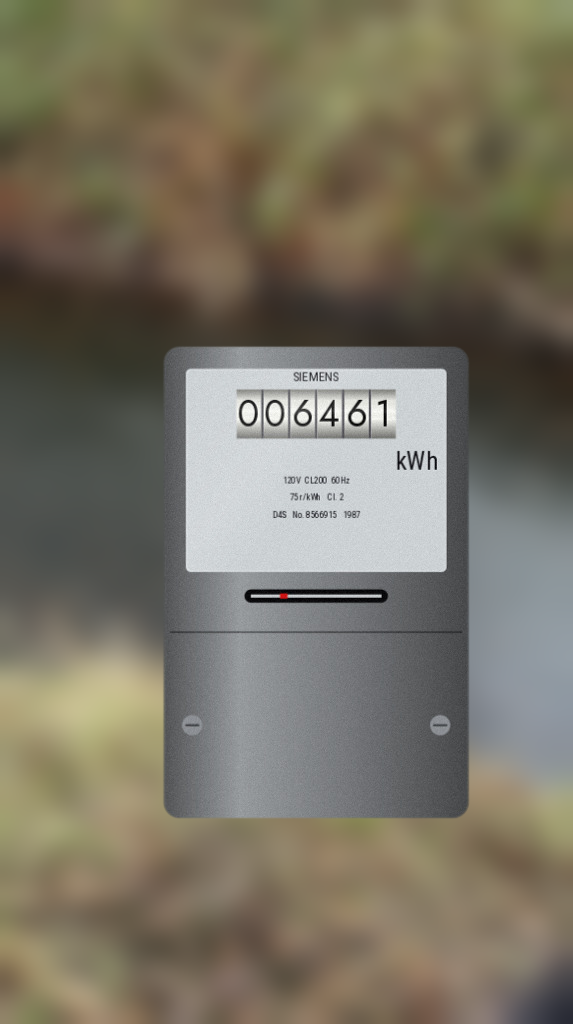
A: 6461 (kWh)
